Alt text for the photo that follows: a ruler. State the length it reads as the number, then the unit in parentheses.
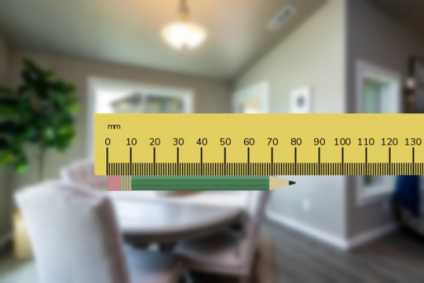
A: 80 (mm)
